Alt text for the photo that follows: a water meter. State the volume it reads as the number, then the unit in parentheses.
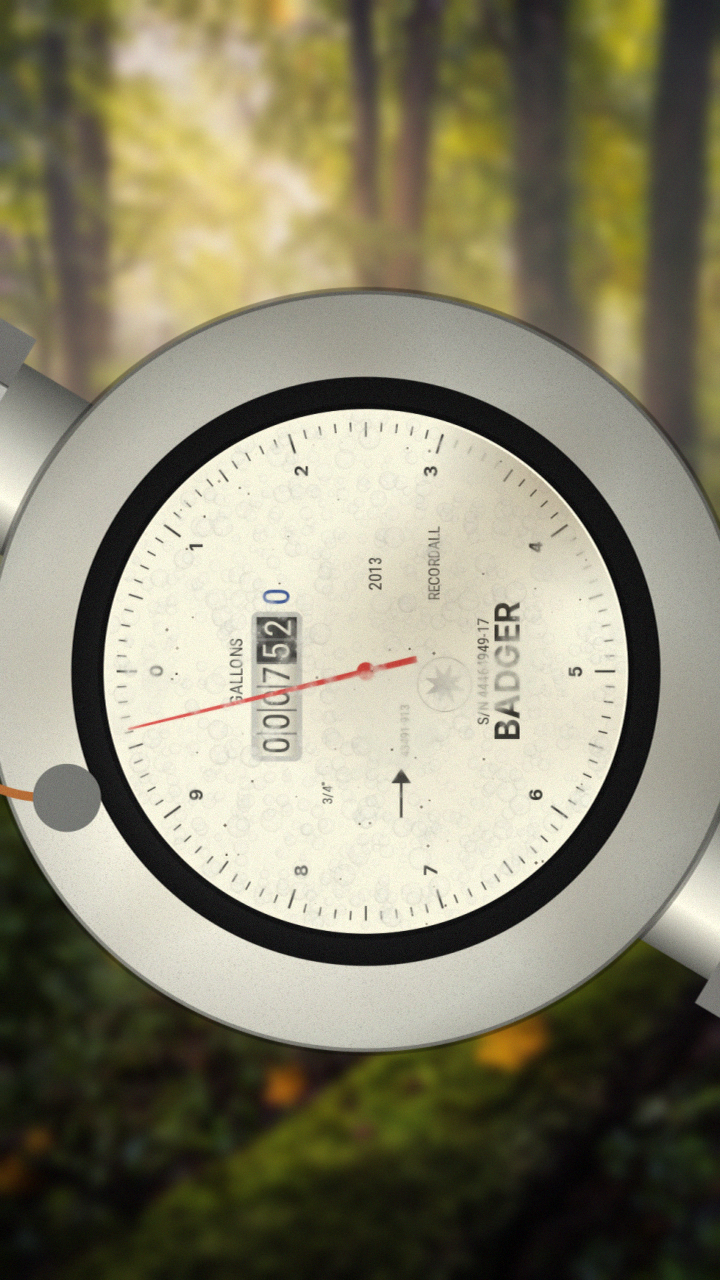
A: 7519.6 (gal)
